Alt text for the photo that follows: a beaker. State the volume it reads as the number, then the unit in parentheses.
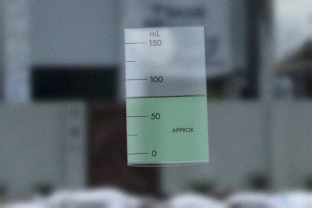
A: 75 (mL)
